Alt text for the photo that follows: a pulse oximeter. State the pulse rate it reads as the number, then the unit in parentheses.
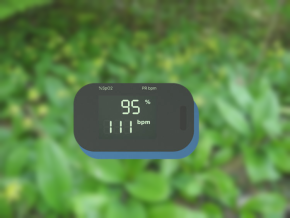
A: 111 (bpm)
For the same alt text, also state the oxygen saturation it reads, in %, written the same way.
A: 95 (%)
